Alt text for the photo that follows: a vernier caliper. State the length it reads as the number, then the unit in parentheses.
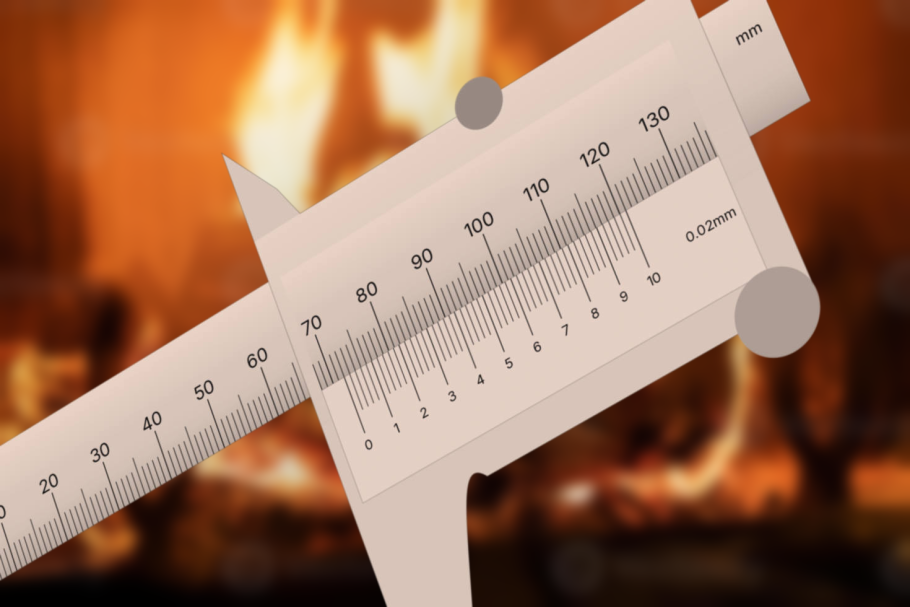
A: 72.0 (mm)
